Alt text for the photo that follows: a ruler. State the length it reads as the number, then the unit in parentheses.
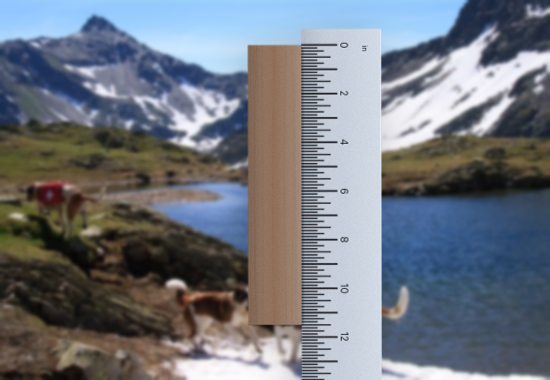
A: 11.5 (in)
